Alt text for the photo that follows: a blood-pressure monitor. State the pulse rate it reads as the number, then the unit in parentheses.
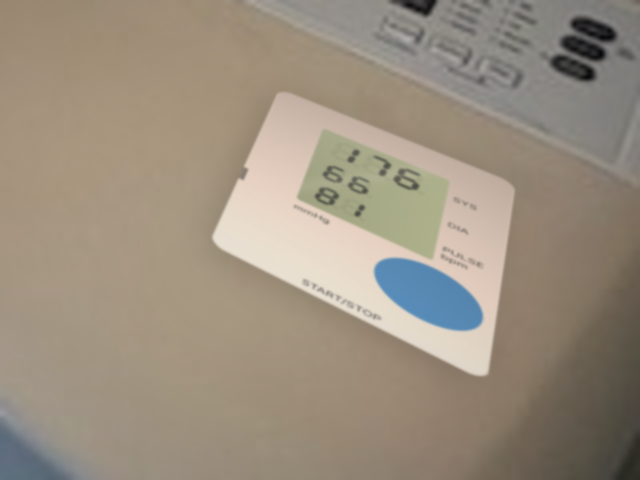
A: 81 (bpm)
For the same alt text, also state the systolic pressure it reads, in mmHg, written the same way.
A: 176 (mmHg)
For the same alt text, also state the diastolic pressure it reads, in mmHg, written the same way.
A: 66 (mmHg)
